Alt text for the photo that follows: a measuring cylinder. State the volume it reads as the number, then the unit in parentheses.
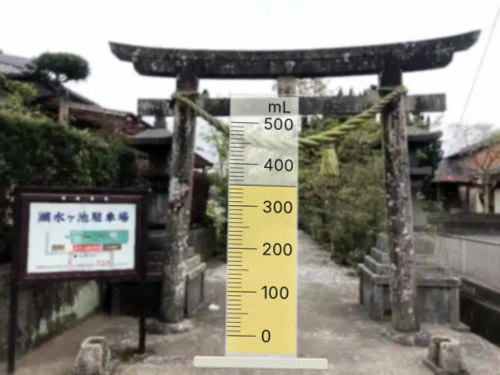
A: 350 (mL)
